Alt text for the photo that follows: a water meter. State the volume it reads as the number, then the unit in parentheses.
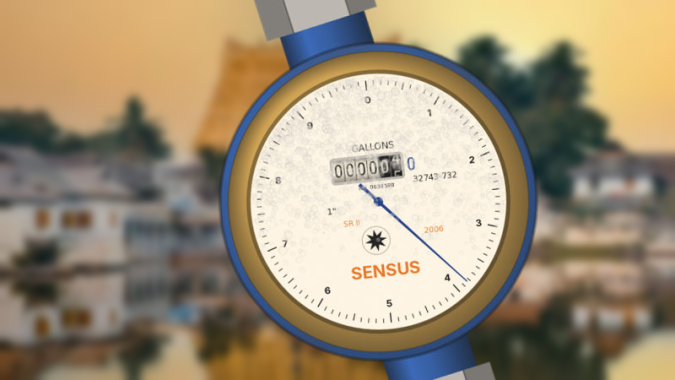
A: 43.8 (gal)
